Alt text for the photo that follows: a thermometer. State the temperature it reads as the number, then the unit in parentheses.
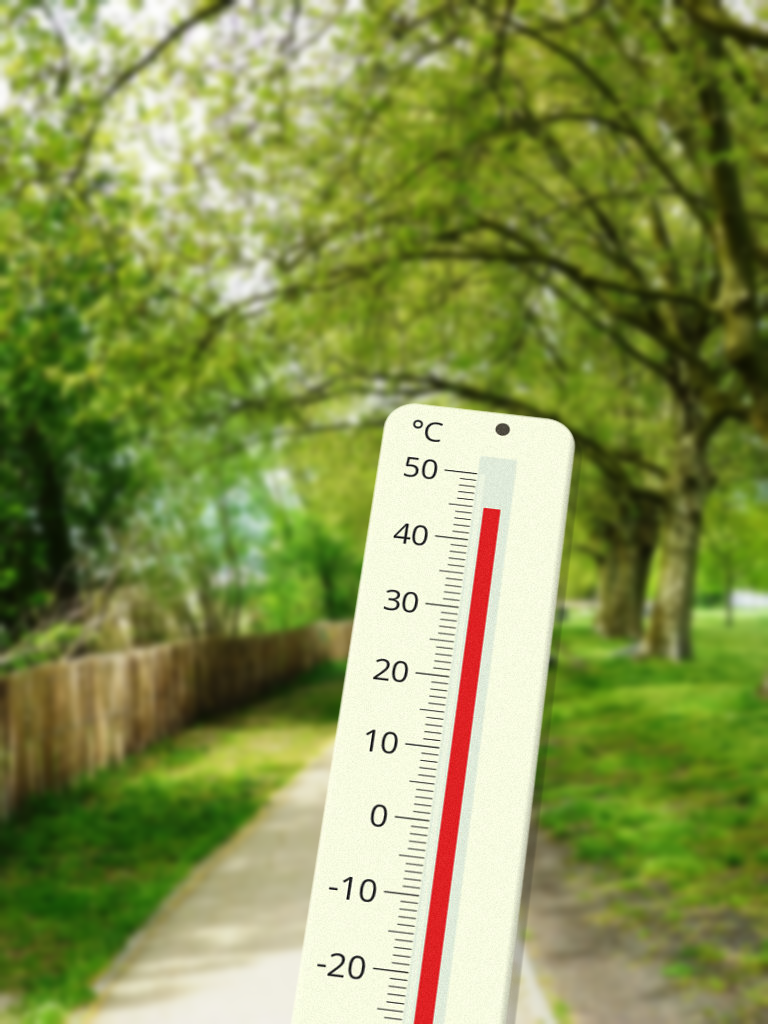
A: 45 (°C)
